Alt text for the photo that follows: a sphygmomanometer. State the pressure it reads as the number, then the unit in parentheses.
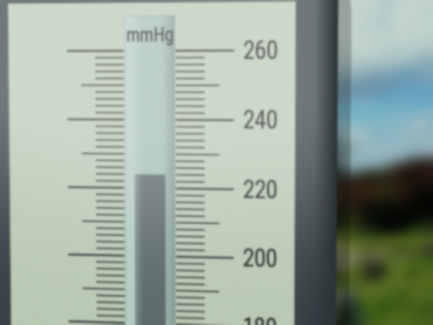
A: 224 (mmHg)
